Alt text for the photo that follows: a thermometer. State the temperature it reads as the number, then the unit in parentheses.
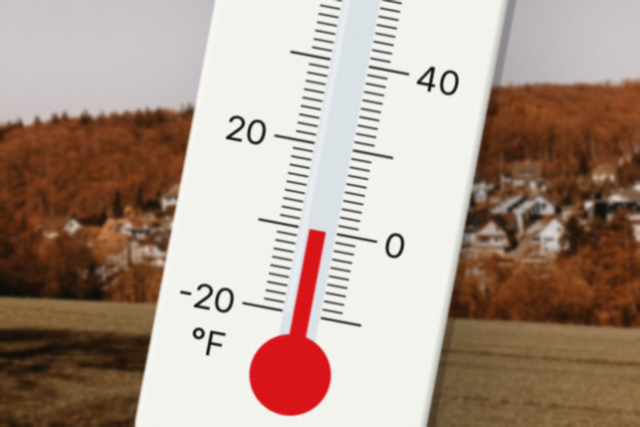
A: 0 (°F)
